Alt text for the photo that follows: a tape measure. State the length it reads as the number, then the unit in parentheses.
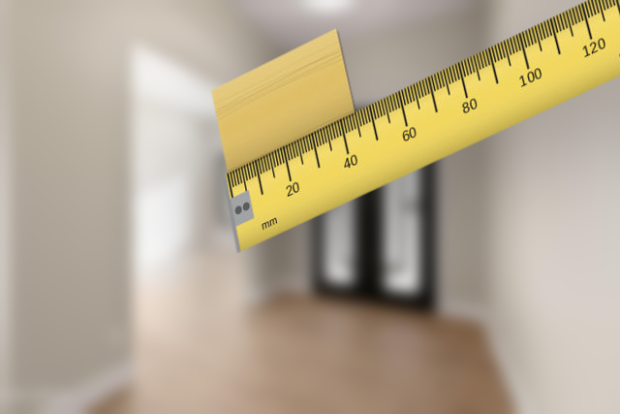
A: 45 (mm)
